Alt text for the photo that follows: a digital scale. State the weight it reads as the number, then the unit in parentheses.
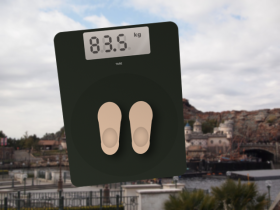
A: 83.5 (kg)
